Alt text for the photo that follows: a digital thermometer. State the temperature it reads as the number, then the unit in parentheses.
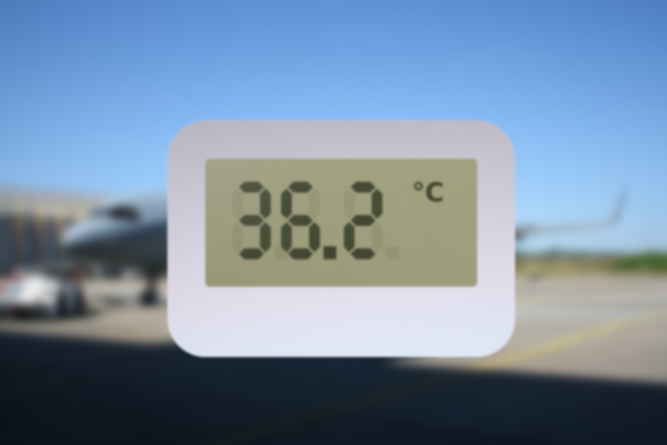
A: 36.2 (°C)
